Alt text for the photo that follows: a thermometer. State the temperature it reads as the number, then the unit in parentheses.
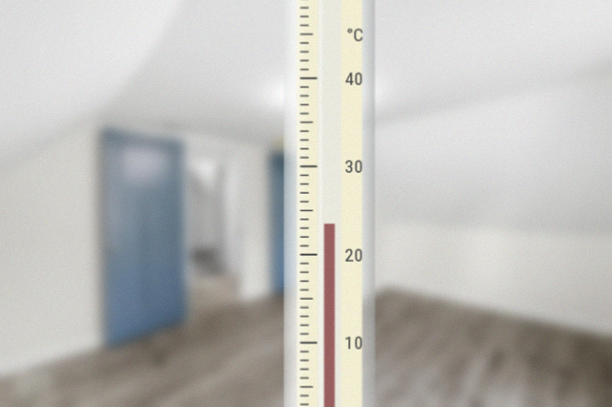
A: 23.5 (°C)
